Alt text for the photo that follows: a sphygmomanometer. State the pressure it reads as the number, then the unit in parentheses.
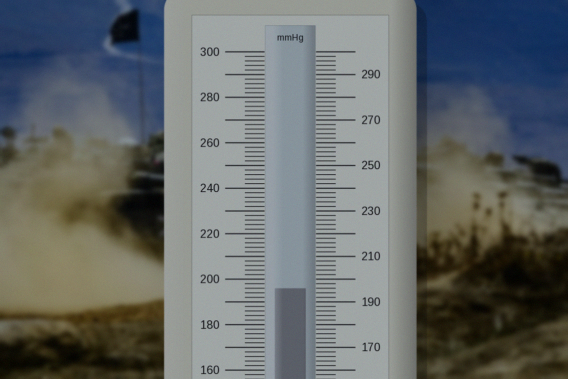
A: 196 (mmHg)
